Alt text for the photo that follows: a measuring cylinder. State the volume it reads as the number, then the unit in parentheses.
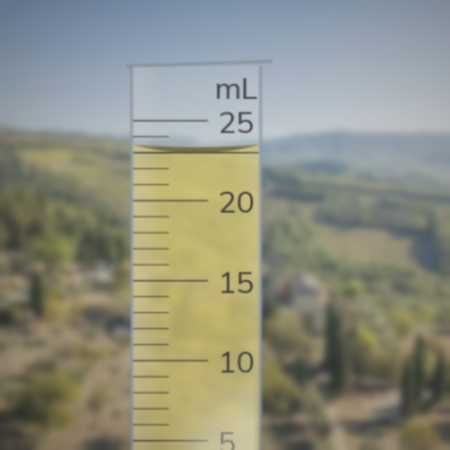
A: 23 (mL)
